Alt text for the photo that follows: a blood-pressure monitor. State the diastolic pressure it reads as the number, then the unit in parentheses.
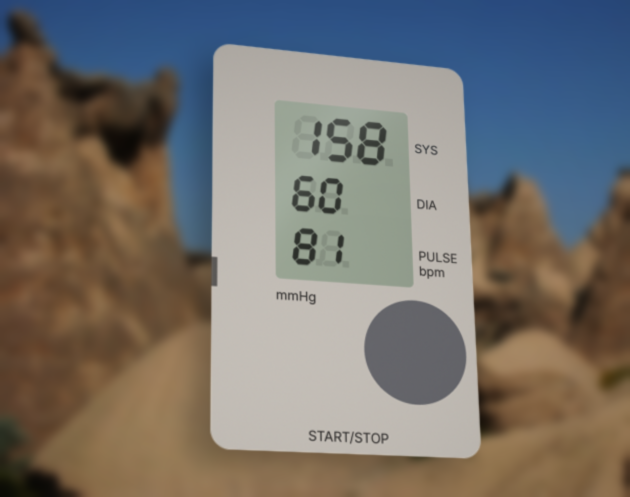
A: 60 (mmHg)
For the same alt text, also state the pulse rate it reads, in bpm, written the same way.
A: 81 (bpm)
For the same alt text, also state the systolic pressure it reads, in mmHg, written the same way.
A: 158 (mmHg)
